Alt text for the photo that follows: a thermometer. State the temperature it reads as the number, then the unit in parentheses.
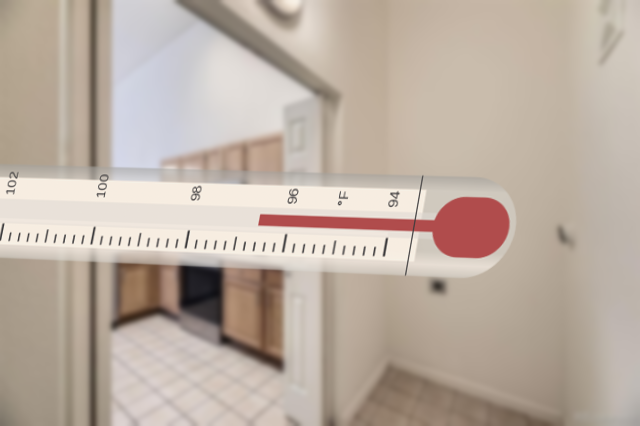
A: 96.6 (°F)
